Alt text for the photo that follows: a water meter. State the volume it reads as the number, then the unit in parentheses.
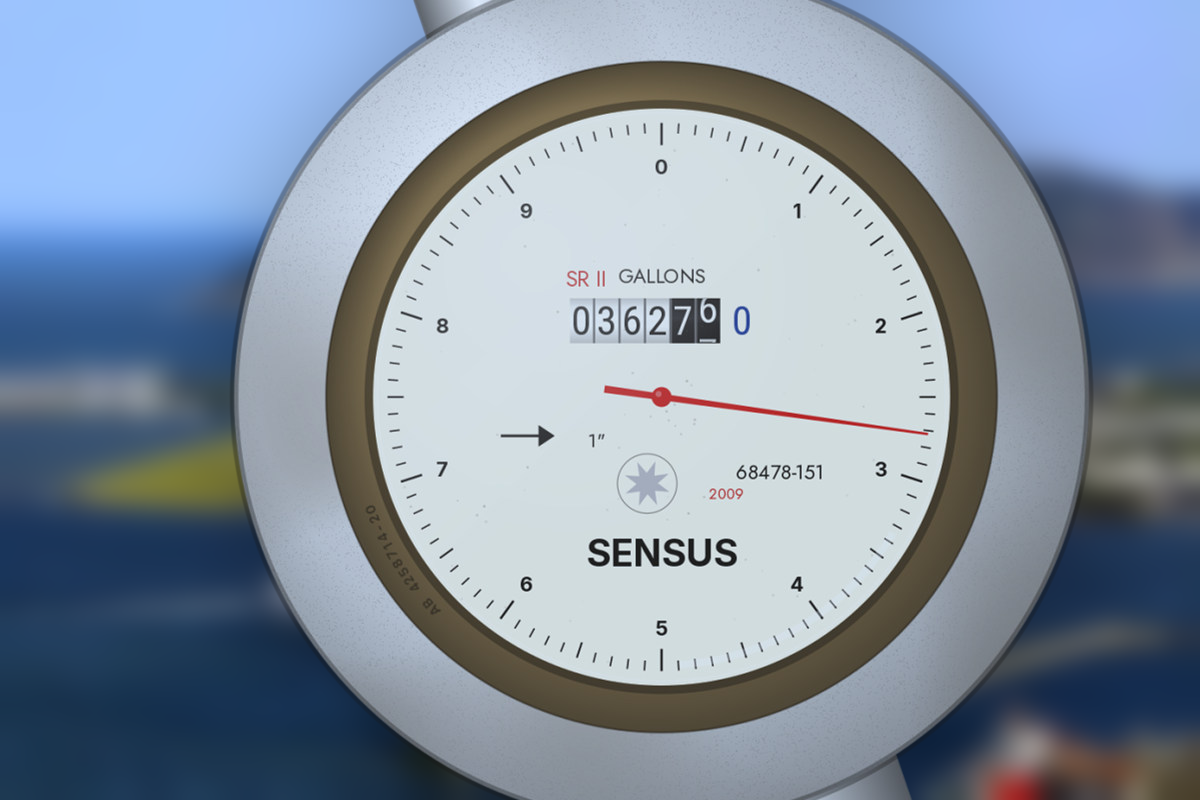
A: 362762.7 (gal)
